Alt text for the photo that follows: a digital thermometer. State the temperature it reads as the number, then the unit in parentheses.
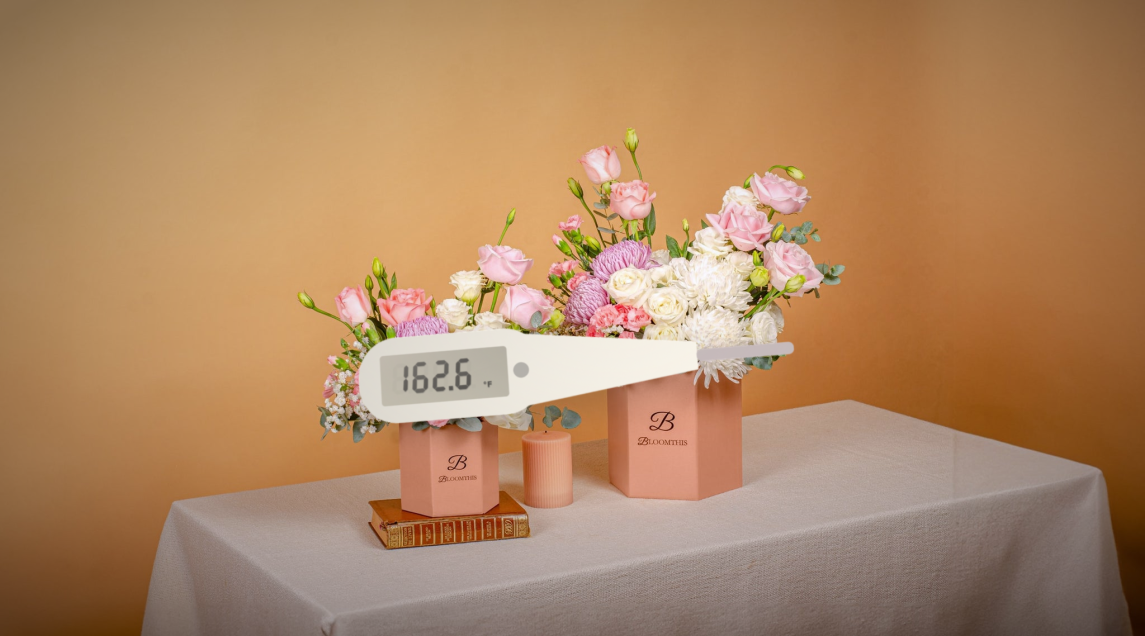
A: 162.6 (°F)
